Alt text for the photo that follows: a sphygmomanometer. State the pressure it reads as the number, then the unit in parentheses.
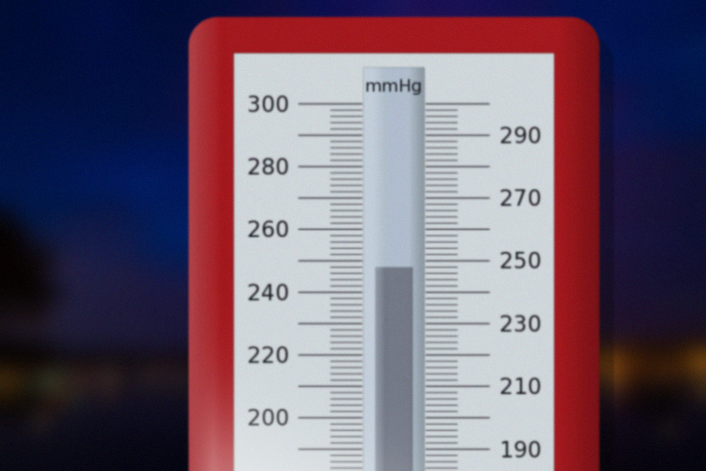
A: 248 (mmHg)
